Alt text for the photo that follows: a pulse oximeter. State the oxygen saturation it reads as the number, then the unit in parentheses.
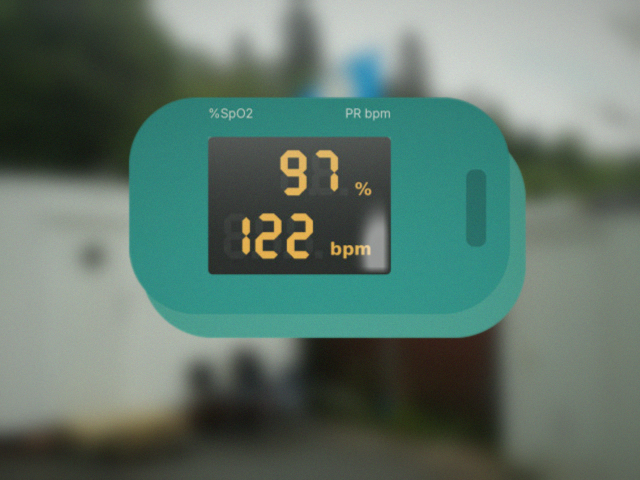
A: 97 (%)
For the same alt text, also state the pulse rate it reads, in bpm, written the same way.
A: 122 (bpm)
